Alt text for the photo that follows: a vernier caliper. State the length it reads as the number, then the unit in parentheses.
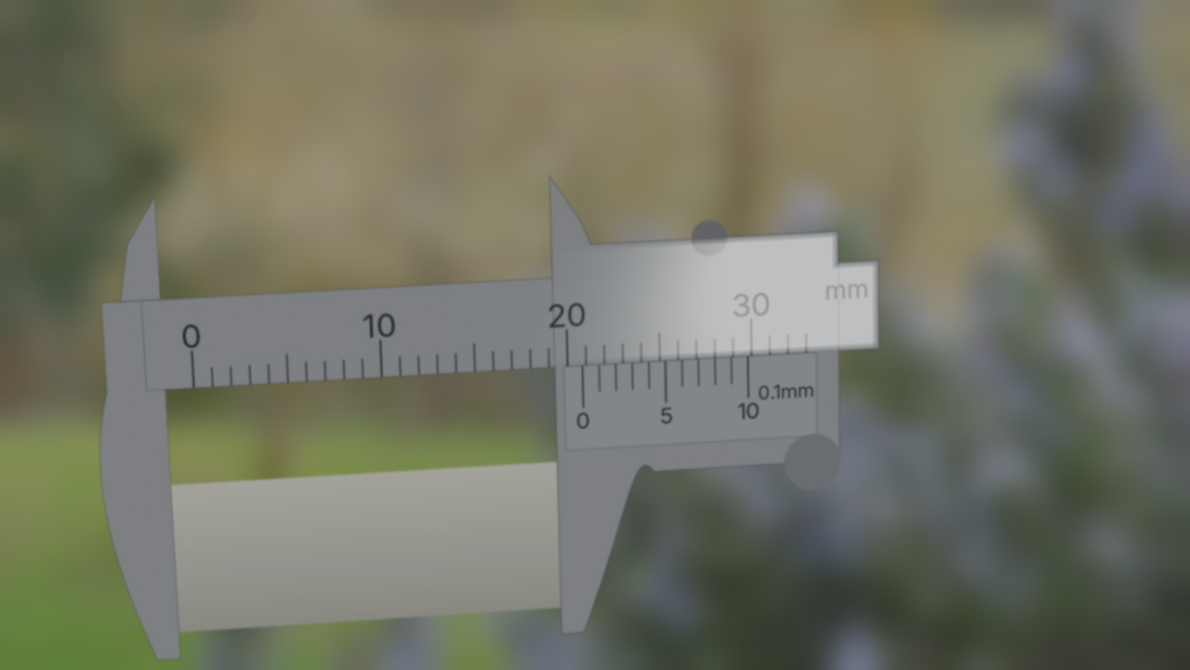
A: 20.8 (mm)
